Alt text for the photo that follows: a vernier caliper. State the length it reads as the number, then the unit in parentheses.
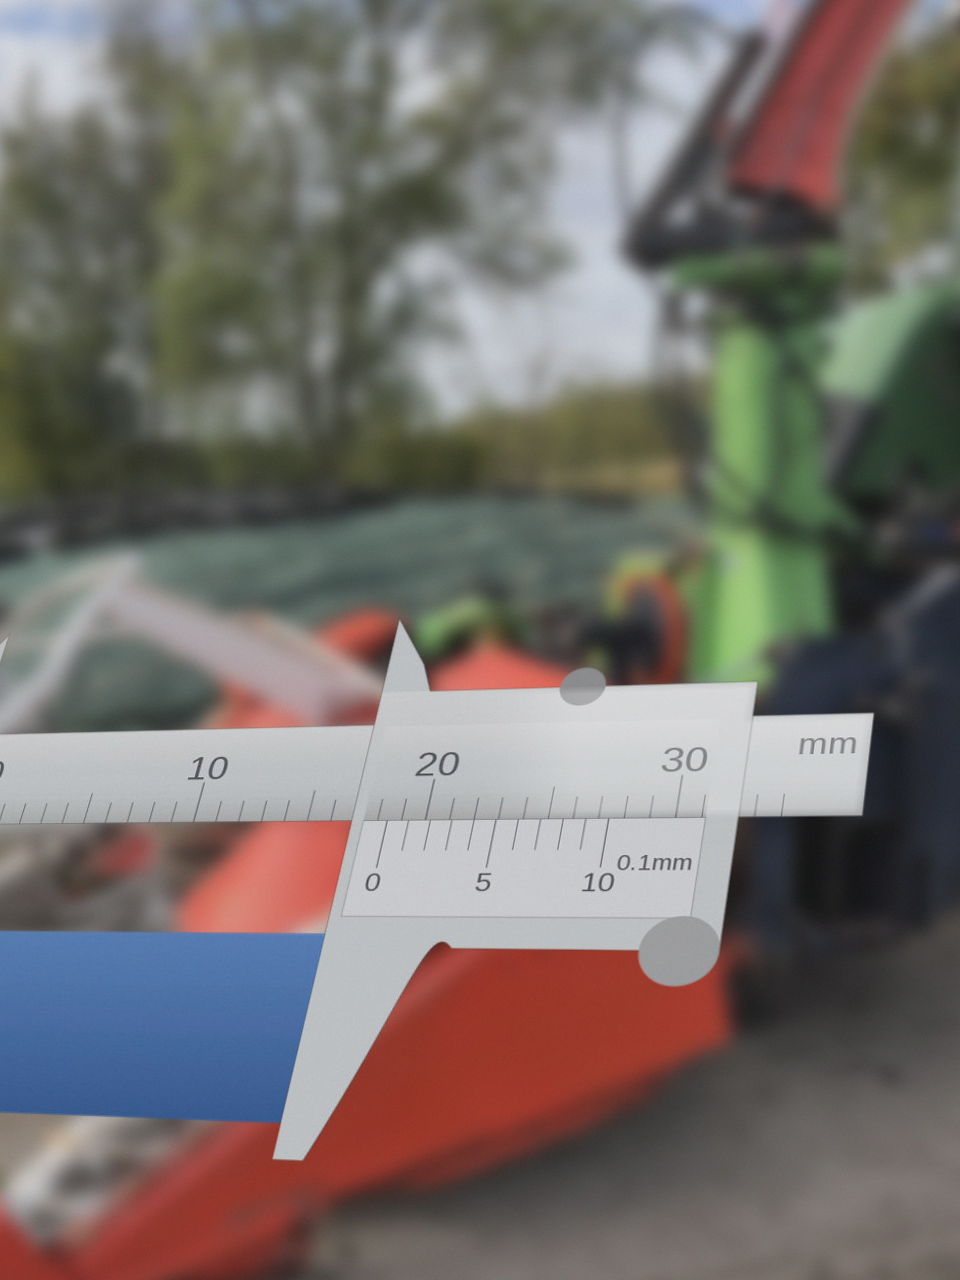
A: 18.4 (mm)
